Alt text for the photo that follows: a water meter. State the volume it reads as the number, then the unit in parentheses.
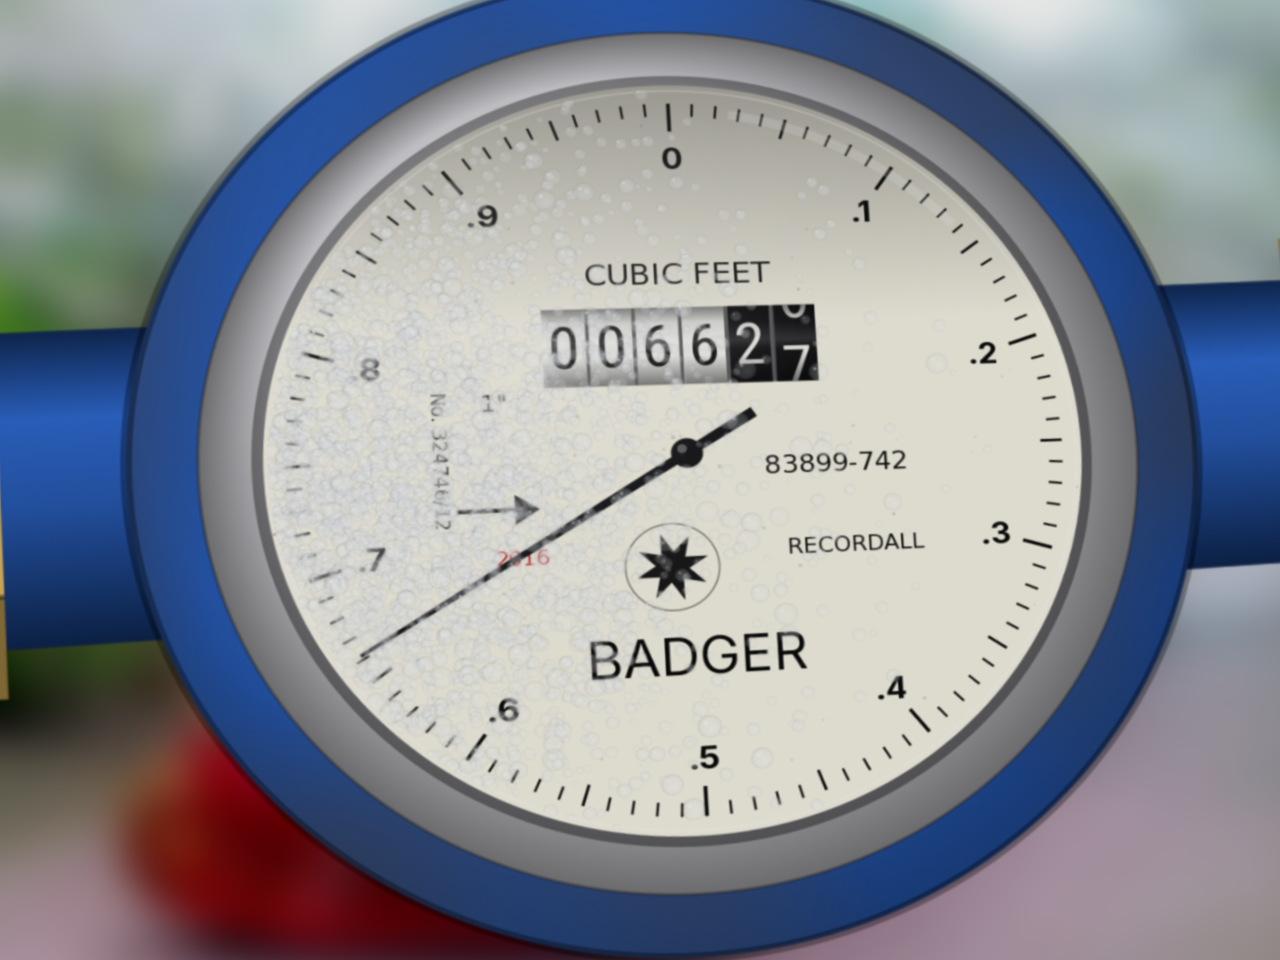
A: 6626.66 (ft³)
